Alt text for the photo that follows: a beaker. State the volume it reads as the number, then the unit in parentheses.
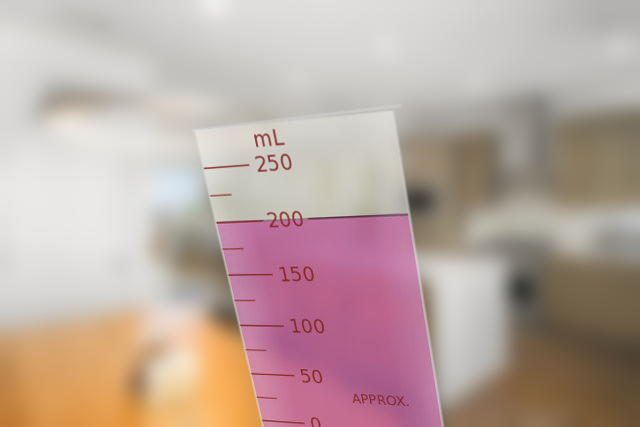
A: 200 (mL)
